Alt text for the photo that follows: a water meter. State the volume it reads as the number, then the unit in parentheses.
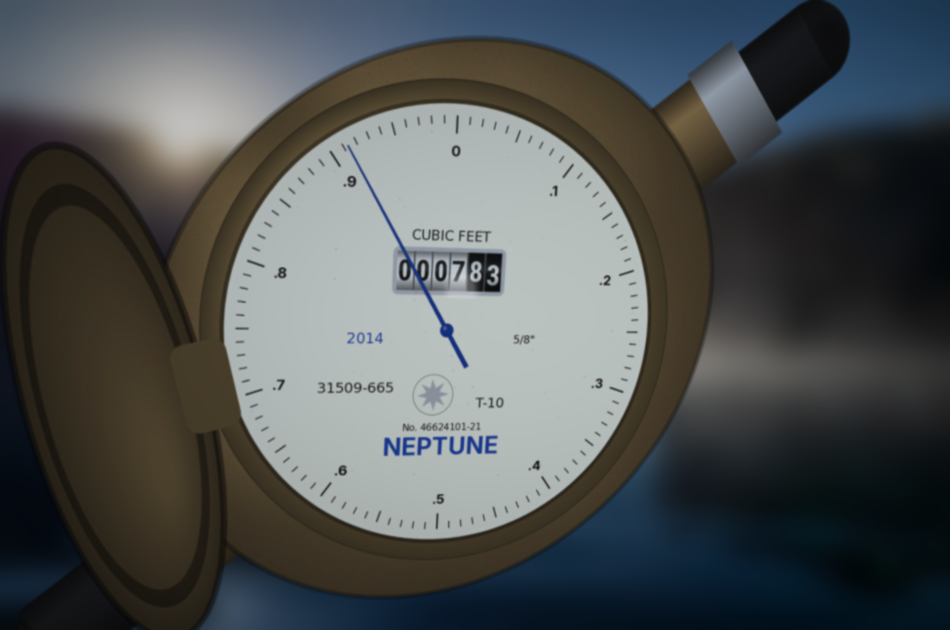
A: 782.91 (ft³)
